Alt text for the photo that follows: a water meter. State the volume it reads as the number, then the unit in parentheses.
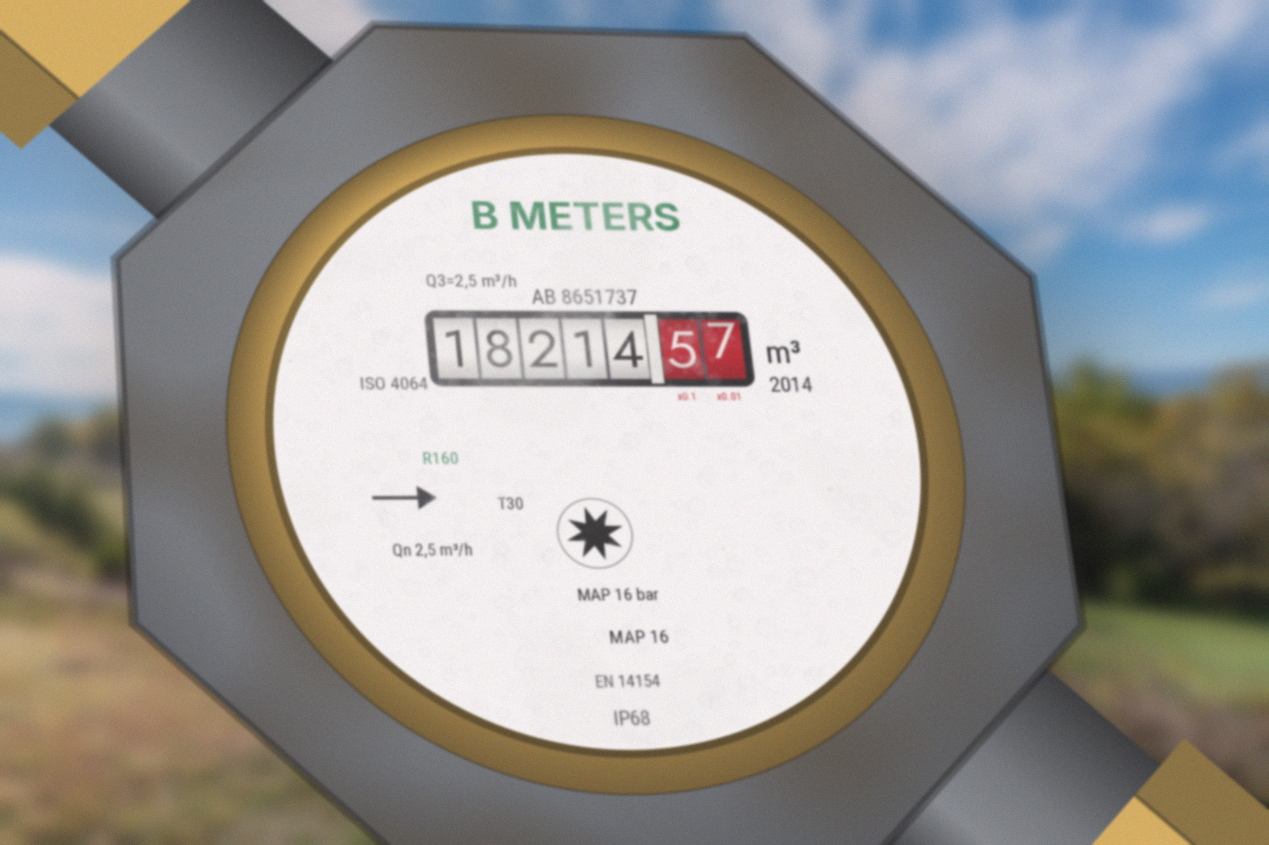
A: 18214.57 (m³)
